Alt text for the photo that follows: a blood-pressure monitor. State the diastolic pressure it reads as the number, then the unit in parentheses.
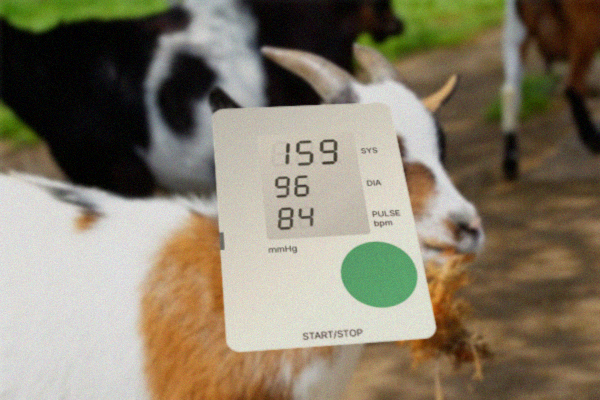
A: 96 (mmHg)
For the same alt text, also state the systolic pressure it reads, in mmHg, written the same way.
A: 159 (mmHg)
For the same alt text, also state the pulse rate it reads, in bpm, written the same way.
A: 84 (bpm)
